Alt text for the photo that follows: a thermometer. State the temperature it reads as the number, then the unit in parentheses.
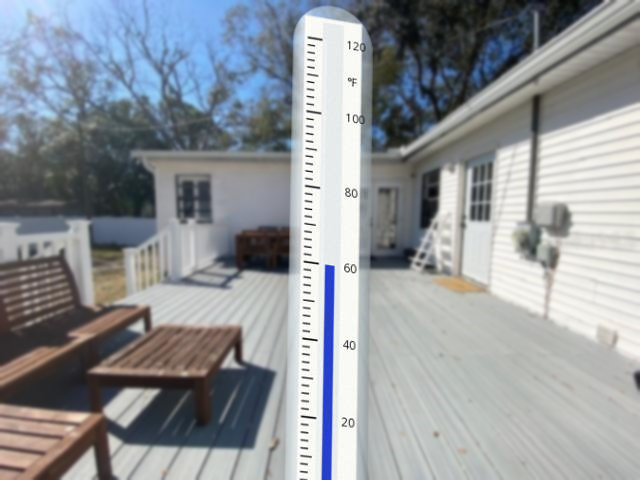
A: 60 (°F)
